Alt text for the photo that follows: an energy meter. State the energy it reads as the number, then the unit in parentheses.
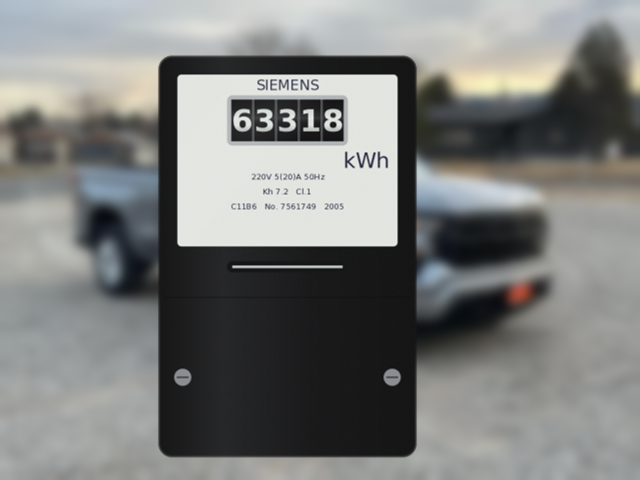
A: 63318 (kWh)
